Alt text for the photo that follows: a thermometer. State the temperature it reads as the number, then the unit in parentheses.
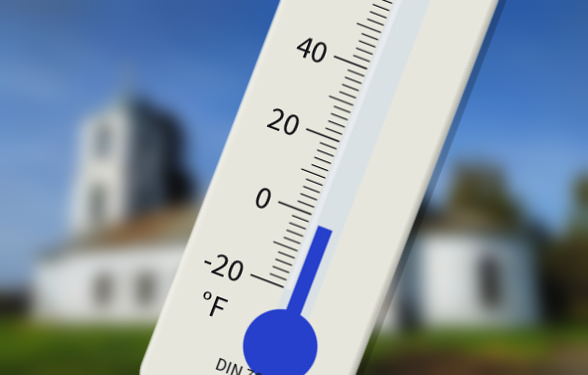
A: -2 (°F)
